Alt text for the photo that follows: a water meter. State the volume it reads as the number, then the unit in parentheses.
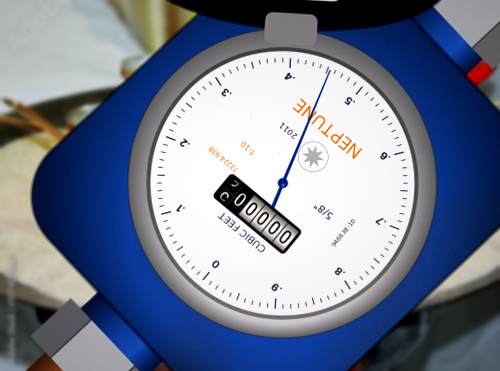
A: 5.45 (ft³)
